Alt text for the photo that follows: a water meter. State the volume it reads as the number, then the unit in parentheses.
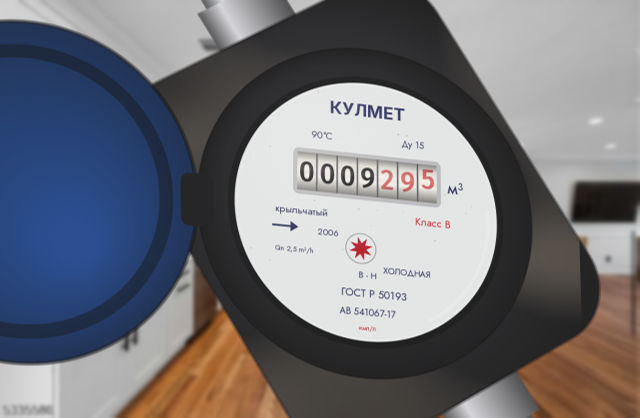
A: 9.295 (m³)
